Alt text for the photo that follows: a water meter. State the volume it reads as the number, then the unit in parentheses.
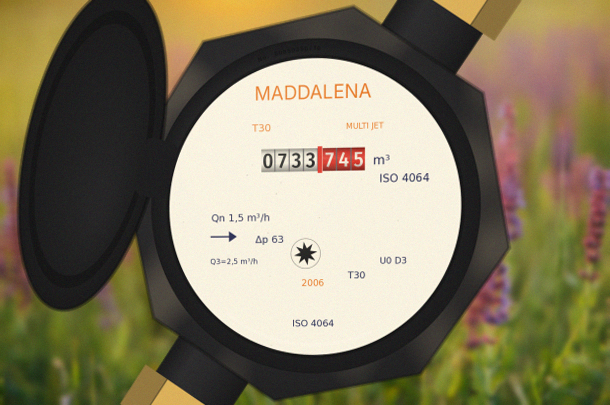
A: 733.745 (m³)
